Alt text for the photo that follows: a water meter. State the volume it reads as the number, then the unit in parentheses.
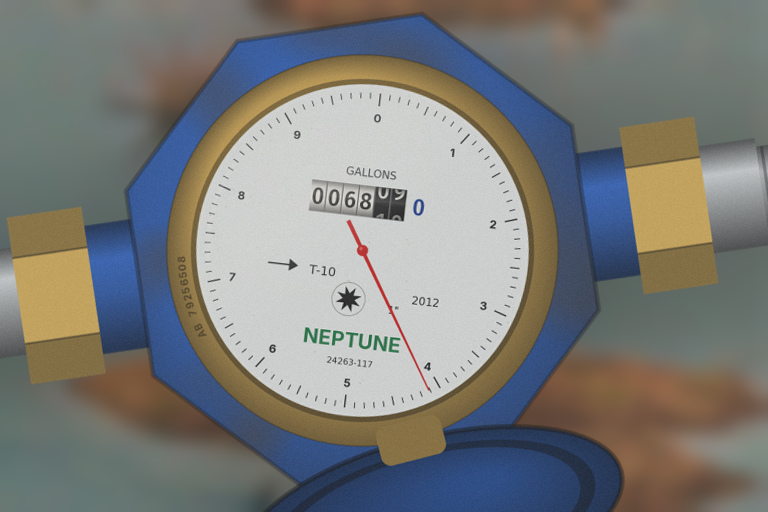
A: 68094.1 (gal)
